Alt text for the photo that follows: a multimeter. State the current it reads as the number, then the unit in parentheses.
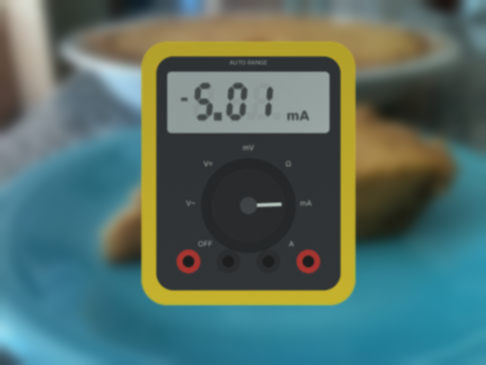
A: -5.01 (mA)
